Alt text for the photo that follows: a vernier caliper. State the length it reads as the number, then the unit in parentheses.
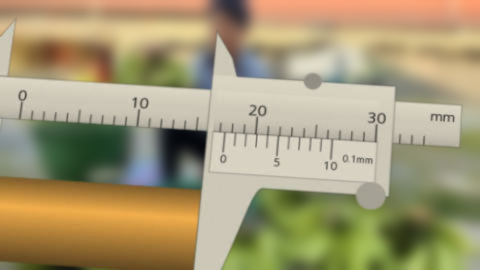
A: 17.4 (mm)
